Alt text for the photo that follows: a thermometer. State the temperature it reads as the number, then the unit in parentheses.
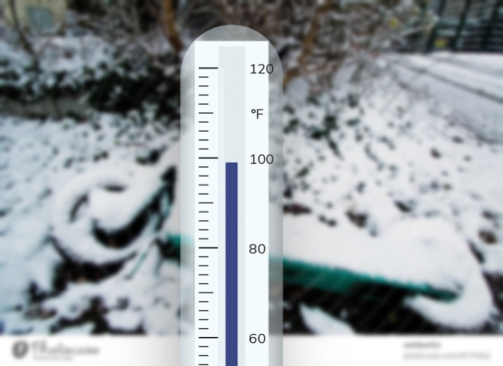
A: 99 (°F)
